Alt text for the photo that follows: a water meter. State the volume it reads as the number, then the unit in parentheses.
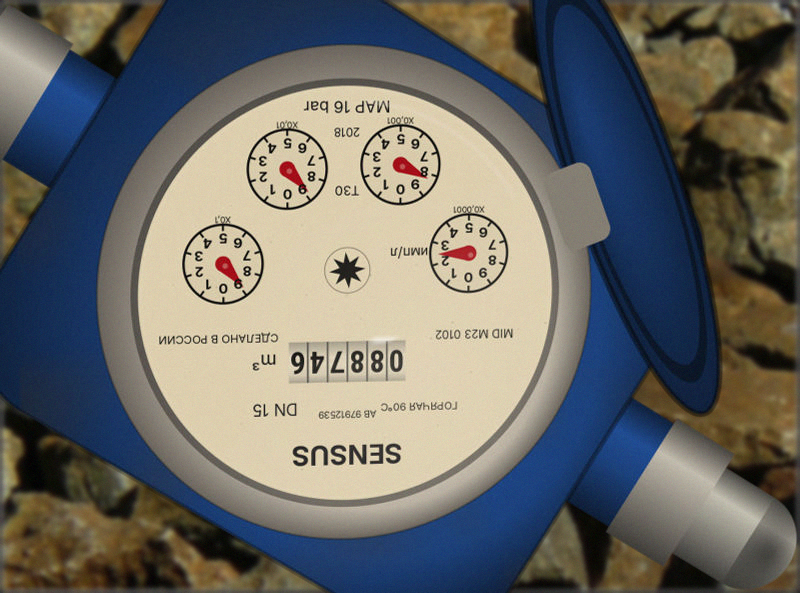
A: 88746.8882 (m³)
